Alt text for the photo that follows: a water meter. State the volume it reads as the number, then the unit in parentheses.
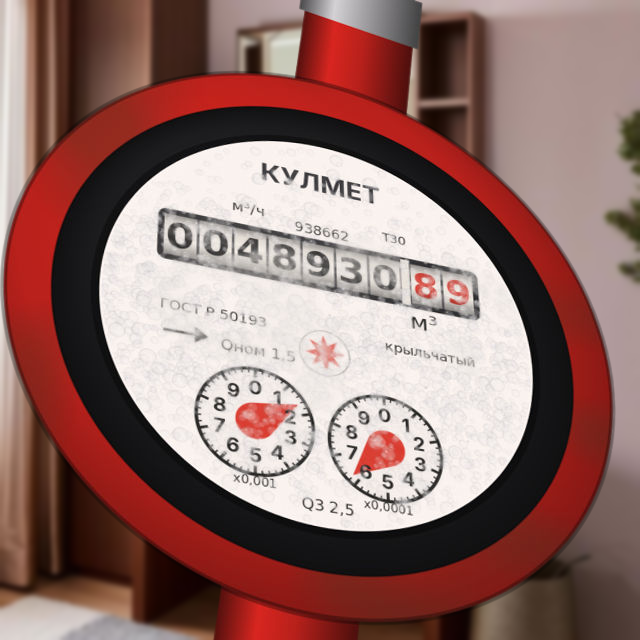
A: 48930.8916 (m³)
